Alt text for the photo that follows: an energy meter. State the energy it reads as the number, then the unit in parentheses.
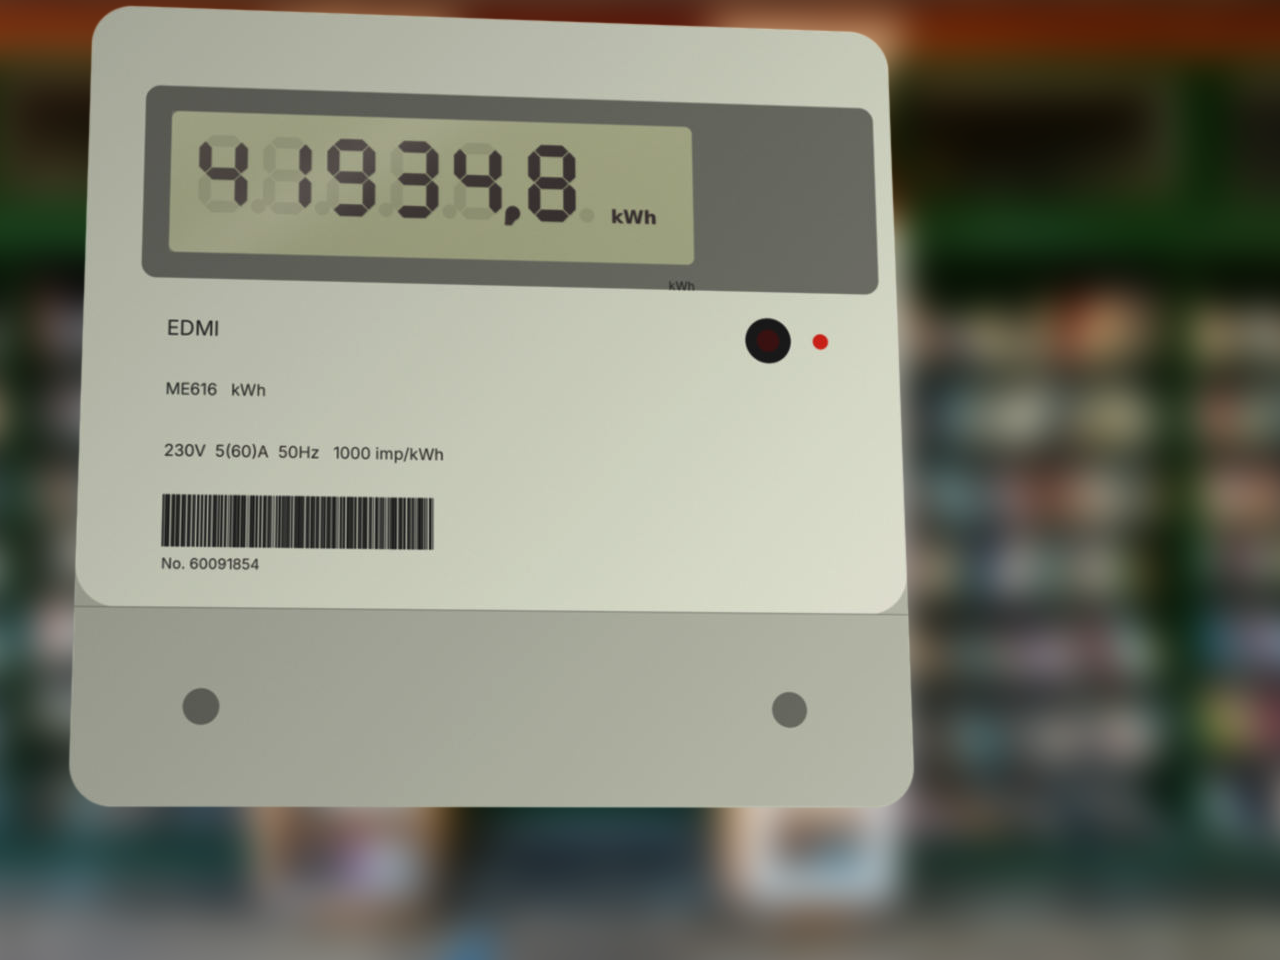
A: 41934.8 (kWh)
